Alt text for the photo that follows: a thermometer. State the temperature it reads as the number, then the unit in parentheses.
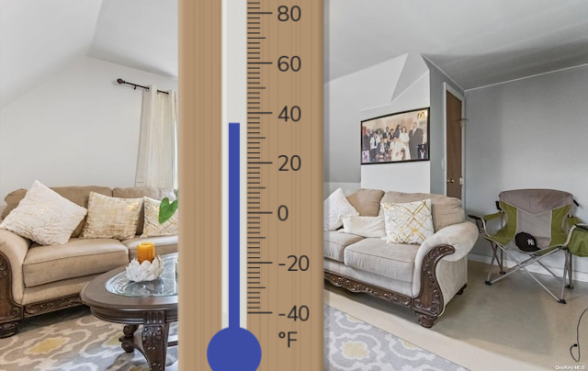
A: 36 (°F)
